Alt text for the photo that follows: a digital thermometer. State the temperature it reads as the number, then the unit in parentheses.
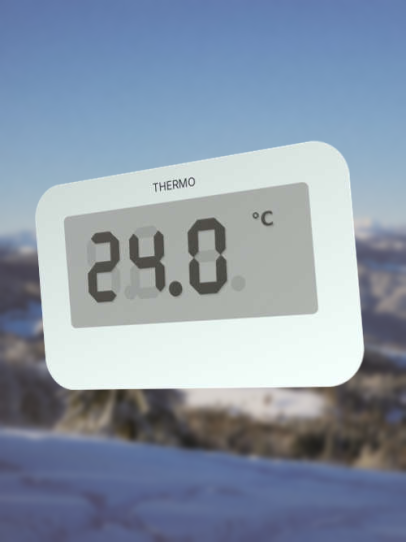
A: 24.0 (°C)
